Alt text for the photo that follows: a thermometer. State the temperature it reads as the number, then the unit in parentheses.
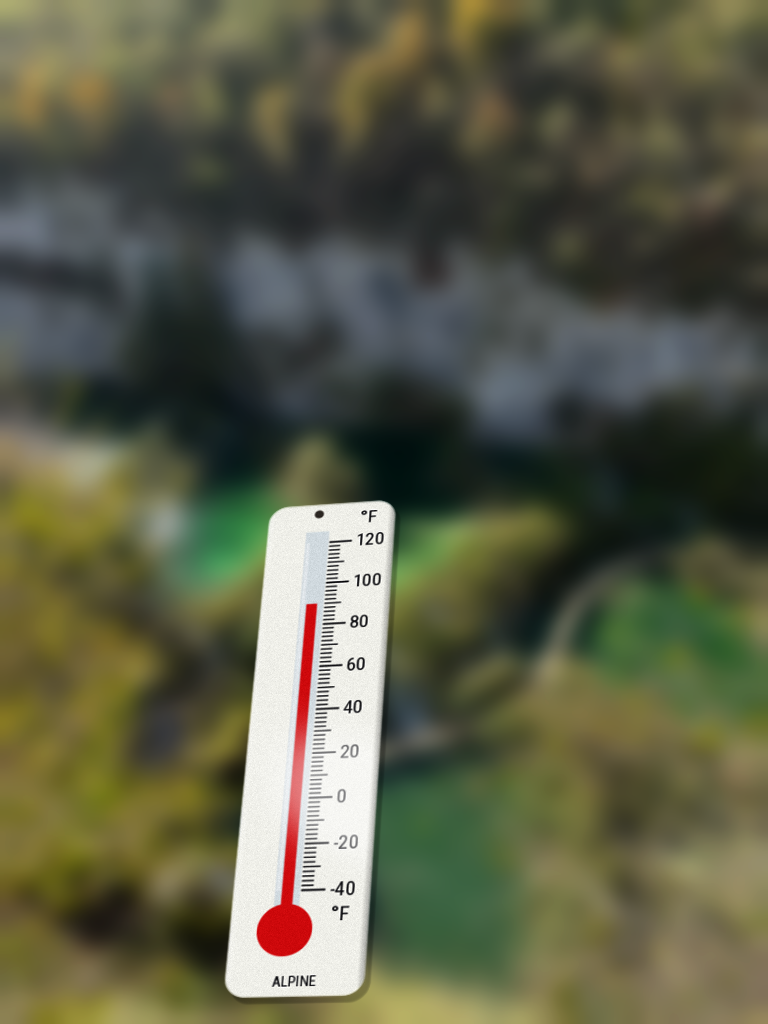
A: 90 (°F)
